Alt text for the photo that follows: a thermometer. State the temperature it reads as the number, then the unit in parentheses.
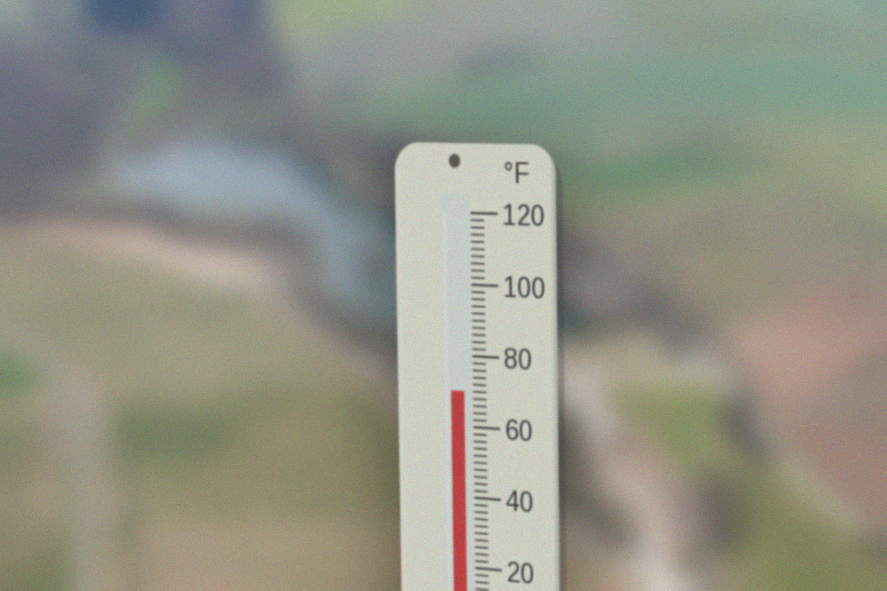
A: 70 (°F)
